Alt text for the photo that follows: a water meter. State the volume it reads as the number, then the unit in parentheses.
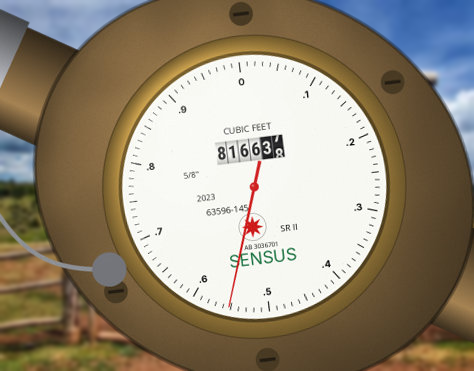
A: 816637.55 (ft³)
